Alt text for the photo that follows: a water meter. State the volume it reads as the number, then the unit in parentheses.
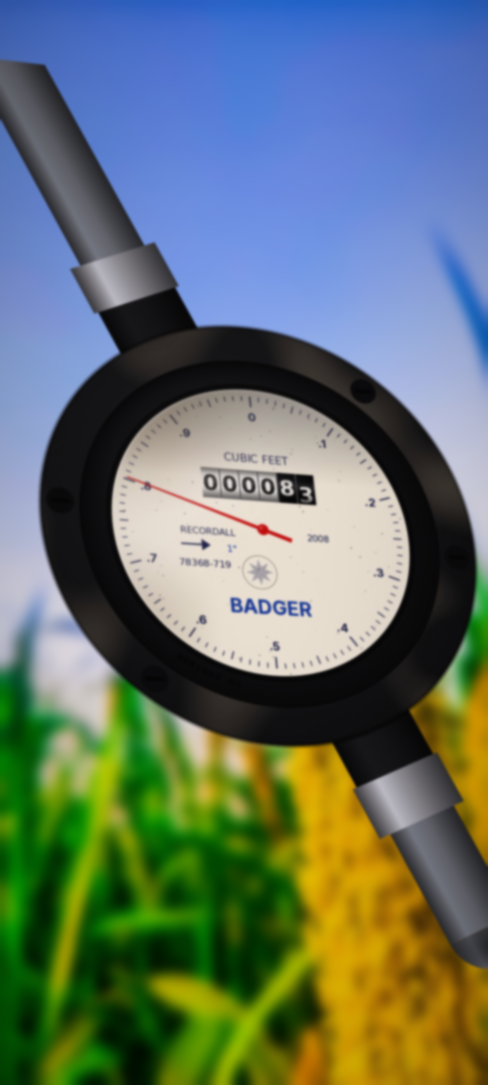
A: 82.80 (ft³)
